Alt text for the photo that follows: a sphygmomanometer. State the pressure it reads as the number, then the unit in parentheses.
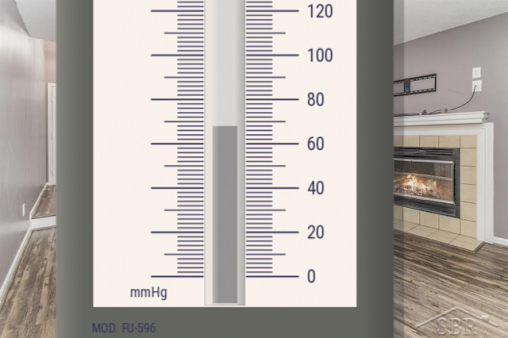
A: 68 (mmHg)
